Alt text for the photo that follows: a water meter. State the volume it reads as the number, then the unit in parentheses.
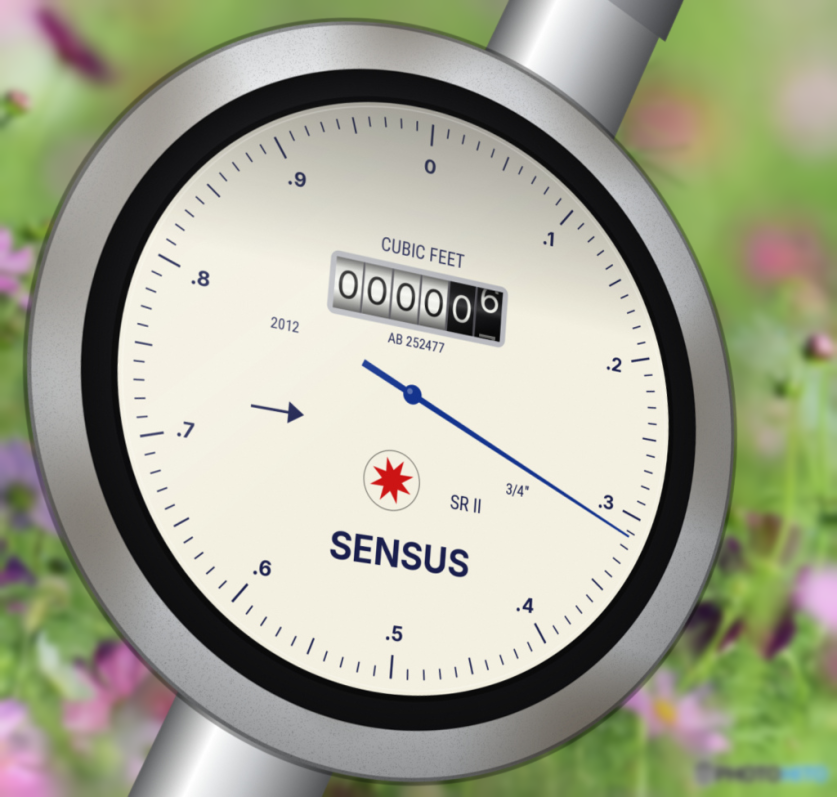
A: 6.31 (ft³)
